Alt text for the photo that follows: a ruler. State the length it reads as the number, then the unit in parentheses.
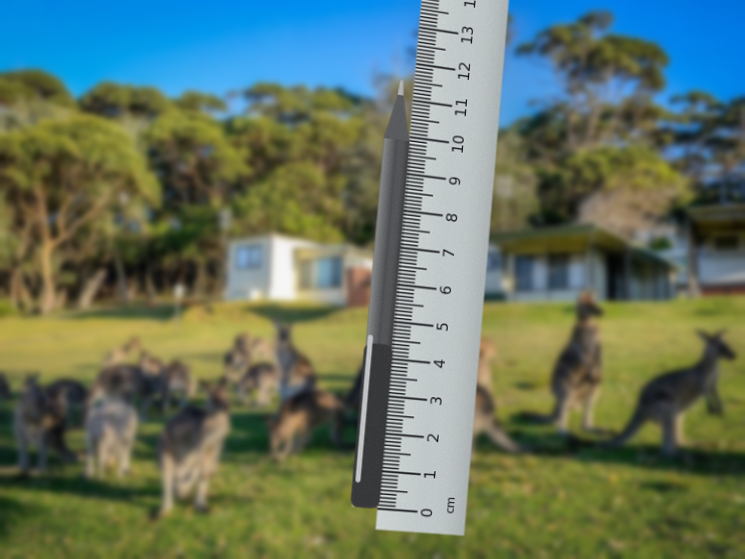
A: 11.5 (cm)
